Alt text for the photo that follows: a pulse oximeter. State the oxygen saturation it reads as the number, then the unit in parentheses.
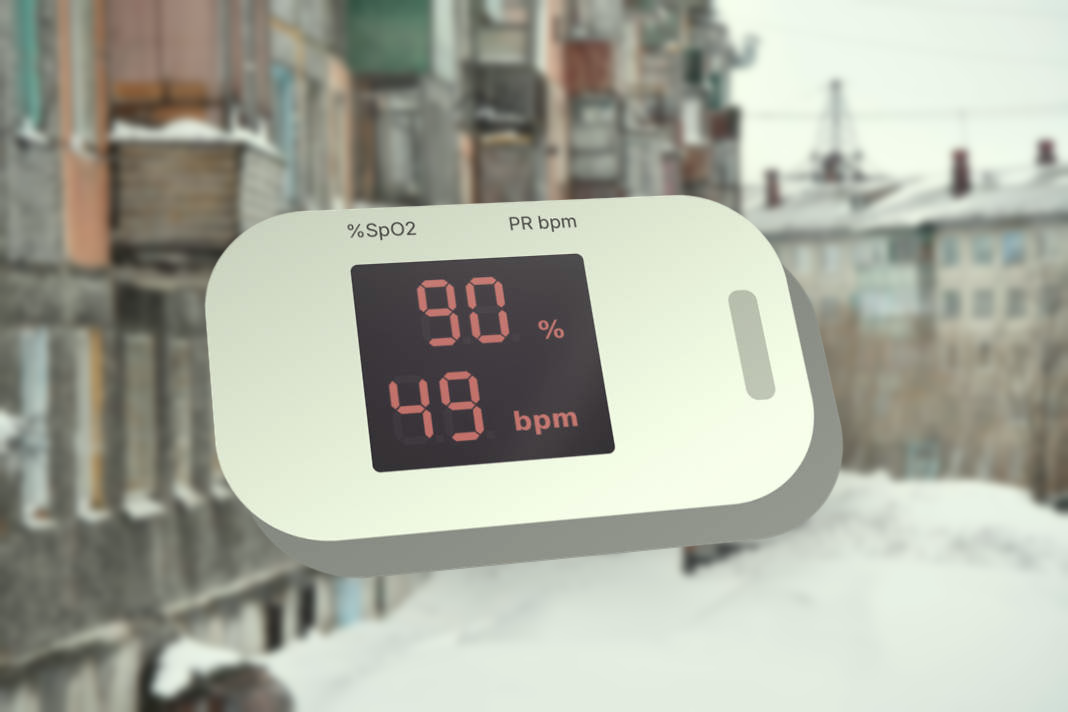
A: 90 (%)
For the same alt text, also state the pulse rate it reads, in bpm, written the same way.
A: 49 (bpm)
